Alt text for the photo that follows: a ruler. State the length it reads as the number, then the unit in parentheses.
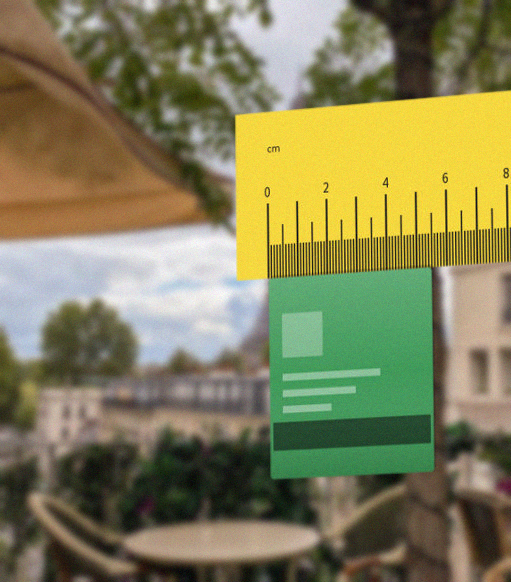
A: 5.5 (cm)
